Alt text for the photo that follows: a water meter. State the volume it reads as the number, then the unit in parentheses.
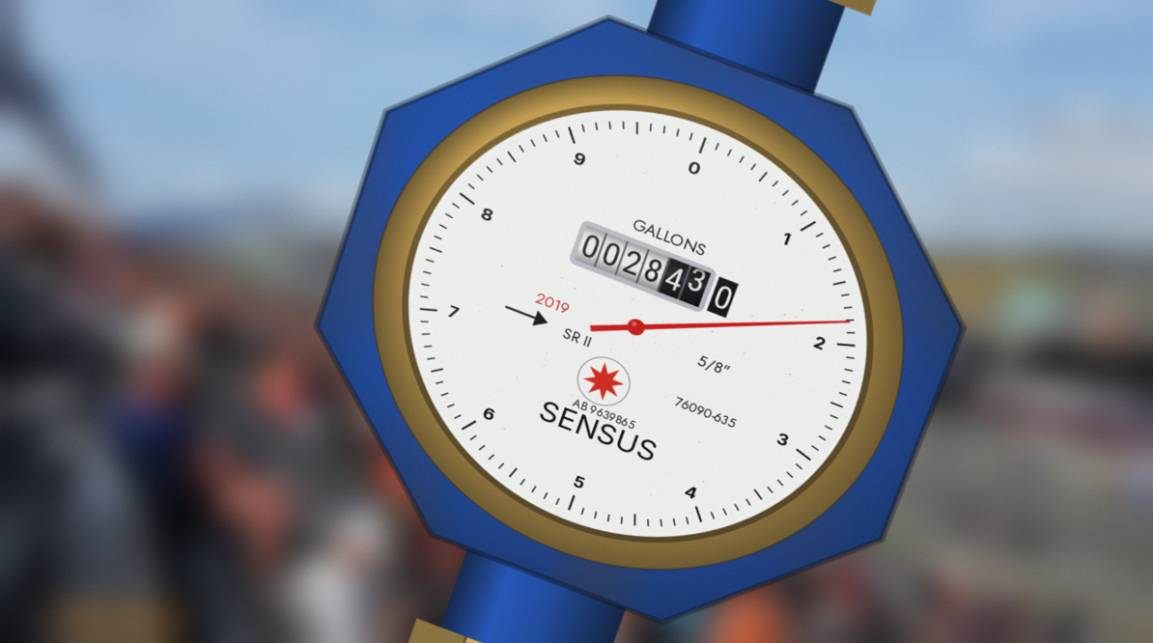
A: 28431.8 (gal)
